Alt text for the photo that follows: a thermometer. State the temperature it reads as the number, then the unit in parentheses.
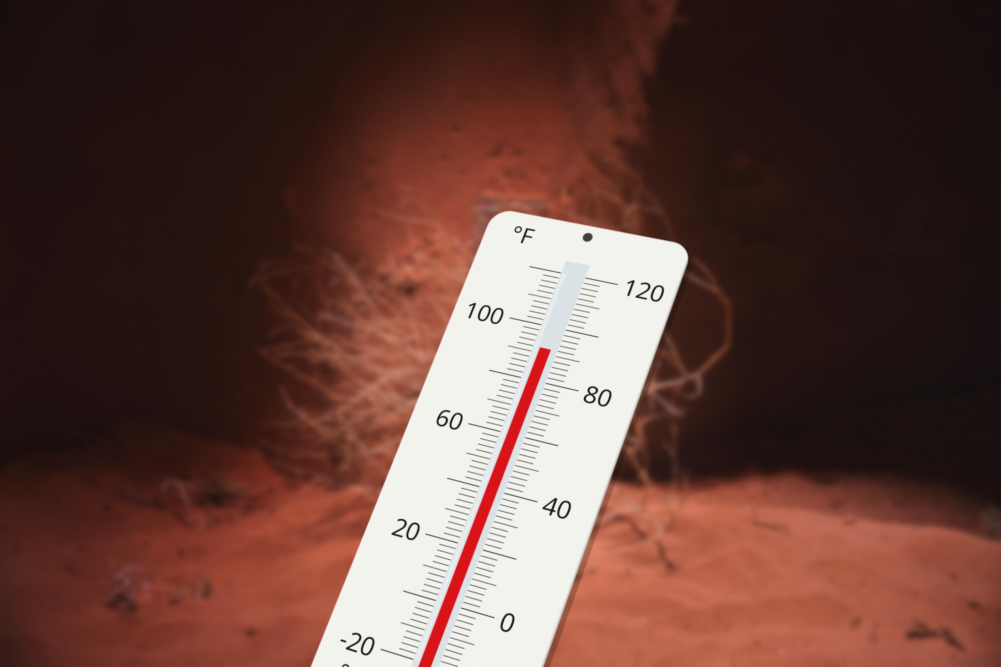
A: 92 (°F)
